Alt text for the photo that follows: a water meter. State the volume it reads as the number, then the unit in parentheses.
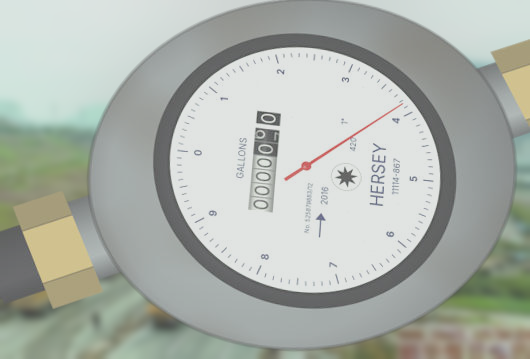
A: 63.8 (gal)
